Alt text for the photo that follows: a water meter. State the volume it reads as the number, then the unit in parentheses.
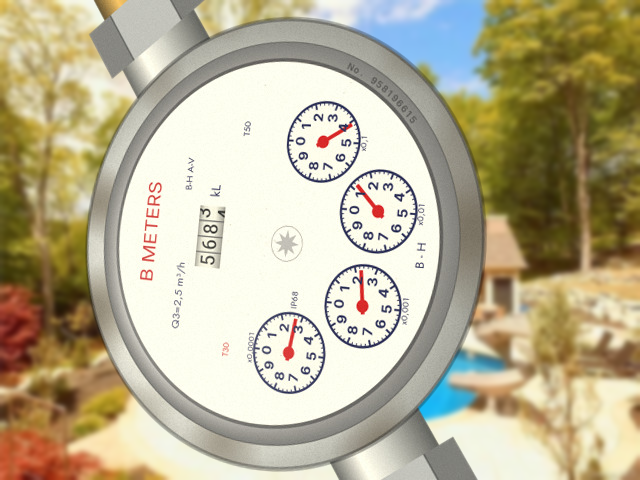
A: 5683.4122 (kL)
